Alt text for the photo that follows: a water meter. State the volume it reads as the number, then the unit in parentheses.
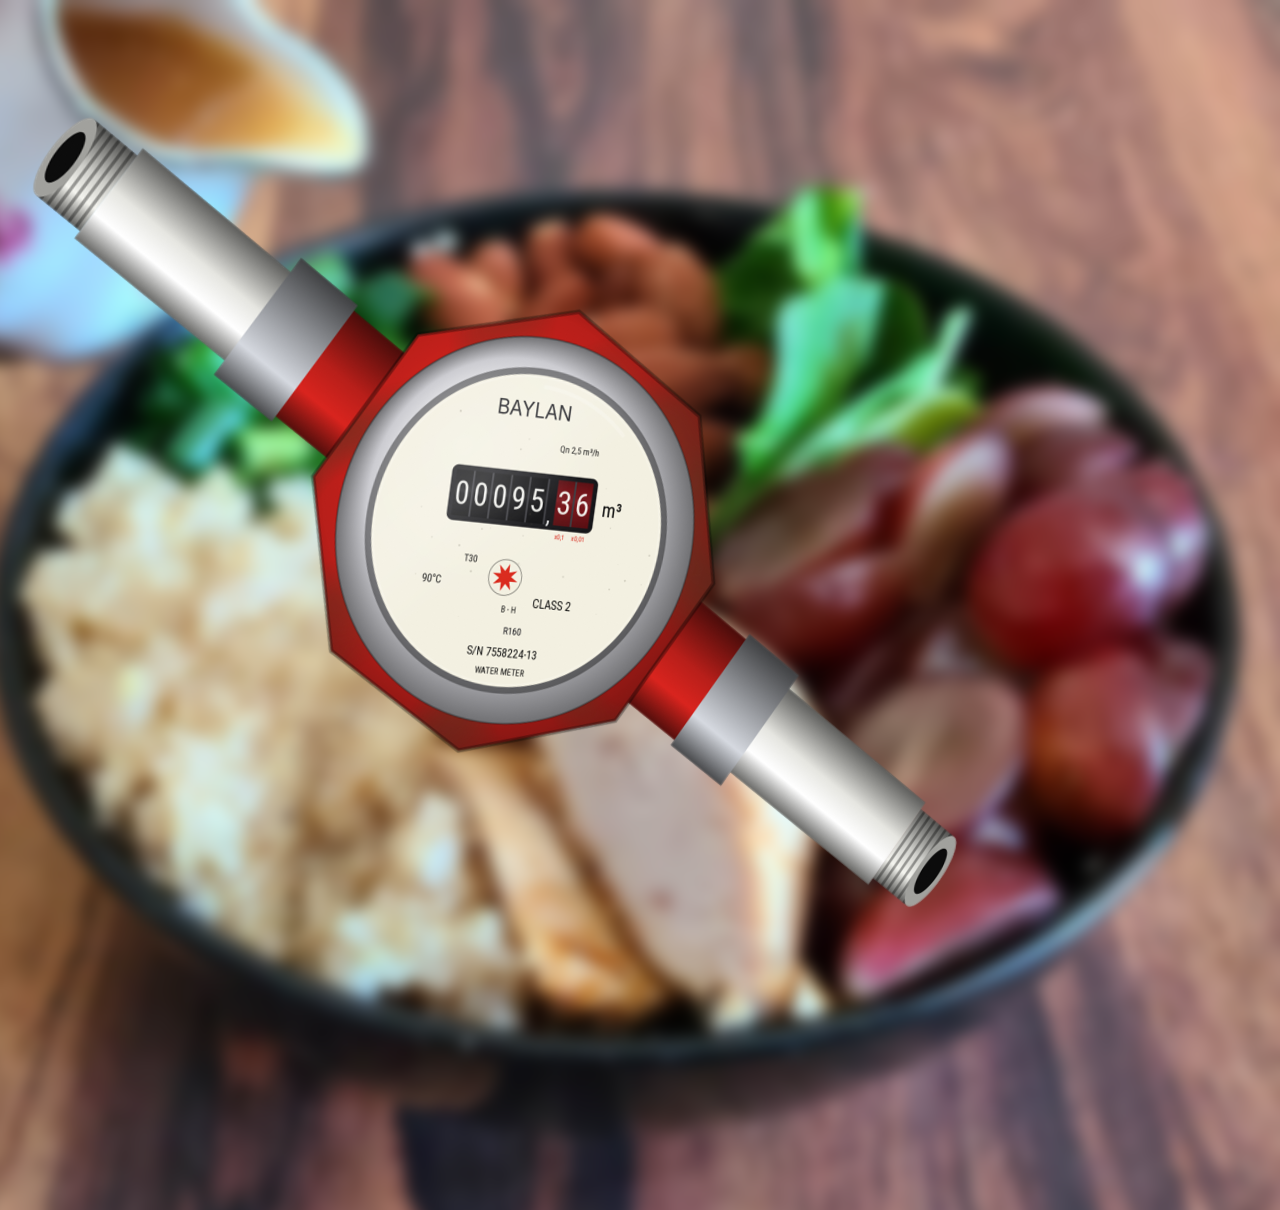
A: 95.36 (m³)
